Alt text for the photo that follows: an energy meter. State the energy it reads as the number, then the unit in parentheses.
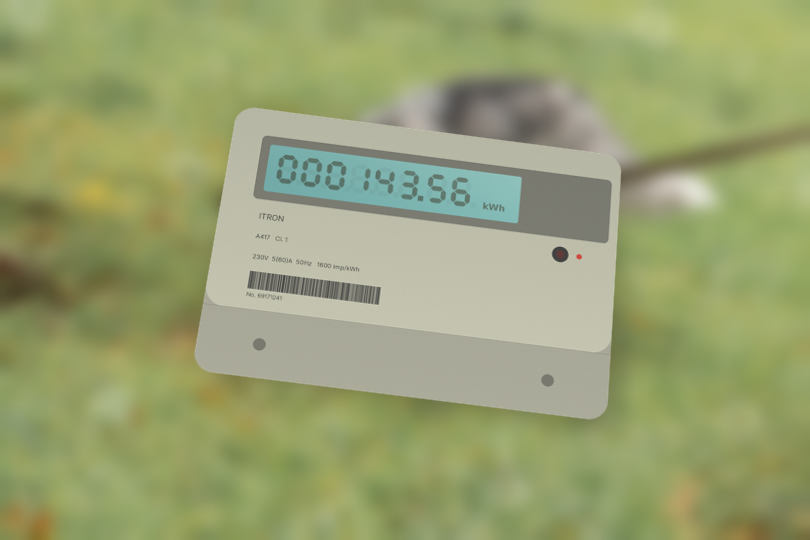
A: 143.56 (kWh)
